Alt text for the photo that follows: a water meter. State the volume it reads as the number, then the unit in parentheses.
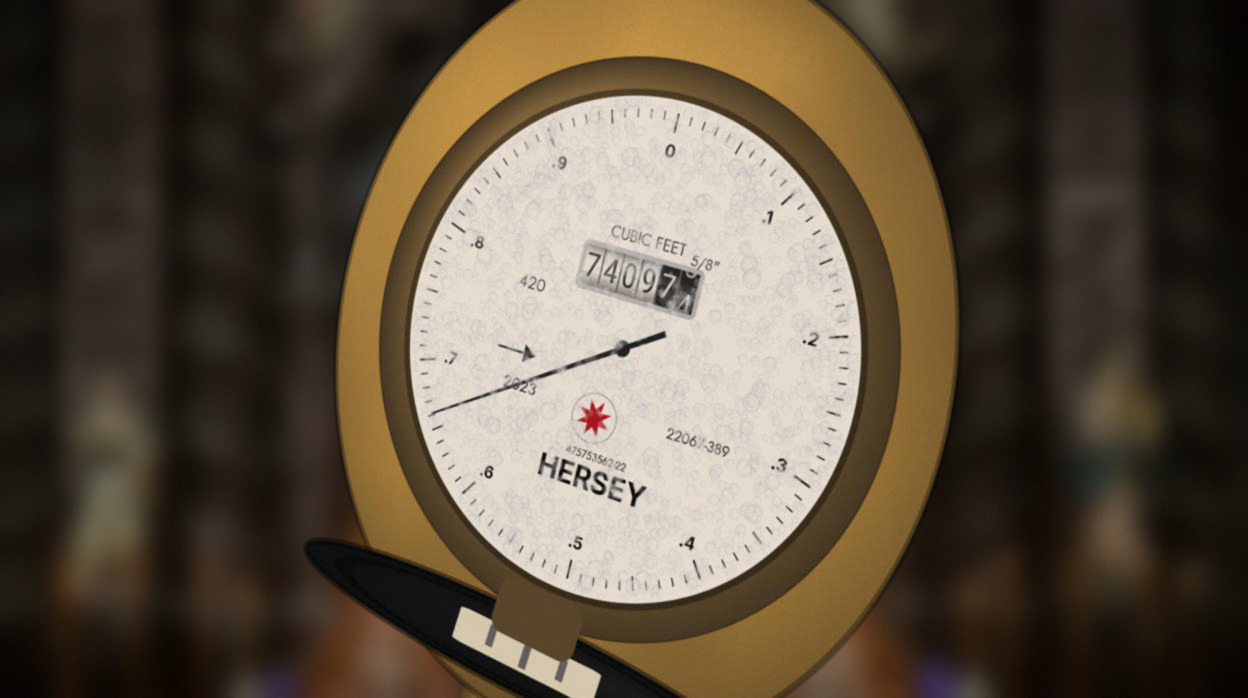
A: 740973.66 (ft³)
